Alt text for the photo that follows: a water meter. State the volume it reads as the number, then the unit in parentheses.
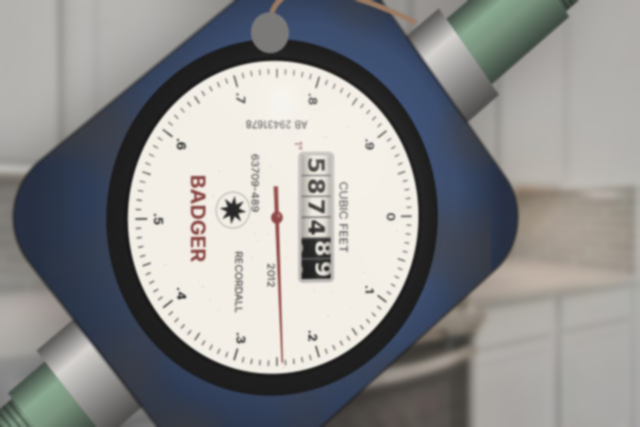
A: 587489.24 (ft³)
